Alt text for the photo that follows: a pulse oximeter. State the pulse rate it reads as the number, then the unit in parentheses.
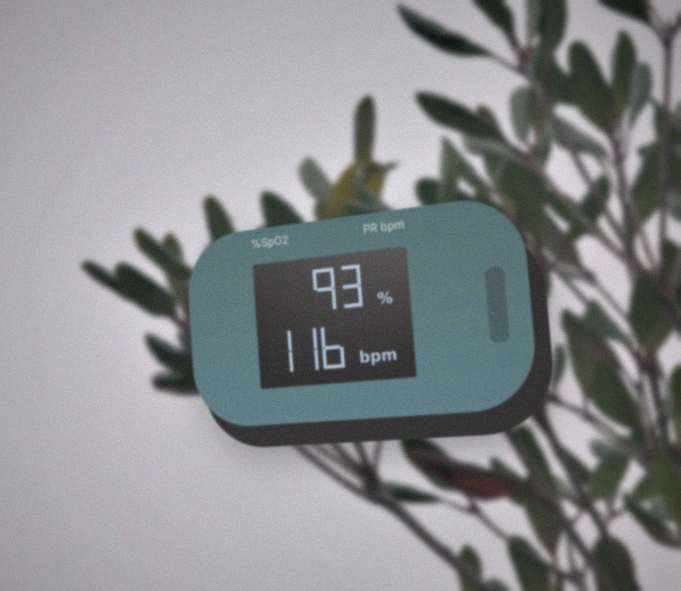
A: 116 (bpm)
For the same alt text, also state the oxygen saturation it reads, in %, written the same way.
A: 93 (%)
